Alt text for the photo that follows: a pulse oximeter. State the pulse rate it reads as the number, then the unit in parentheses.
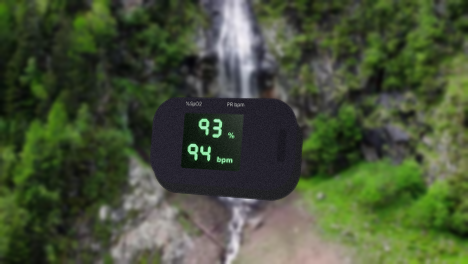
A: 94 (bpm)
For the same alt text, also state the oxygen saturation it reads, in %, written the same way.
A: 93 (%)
